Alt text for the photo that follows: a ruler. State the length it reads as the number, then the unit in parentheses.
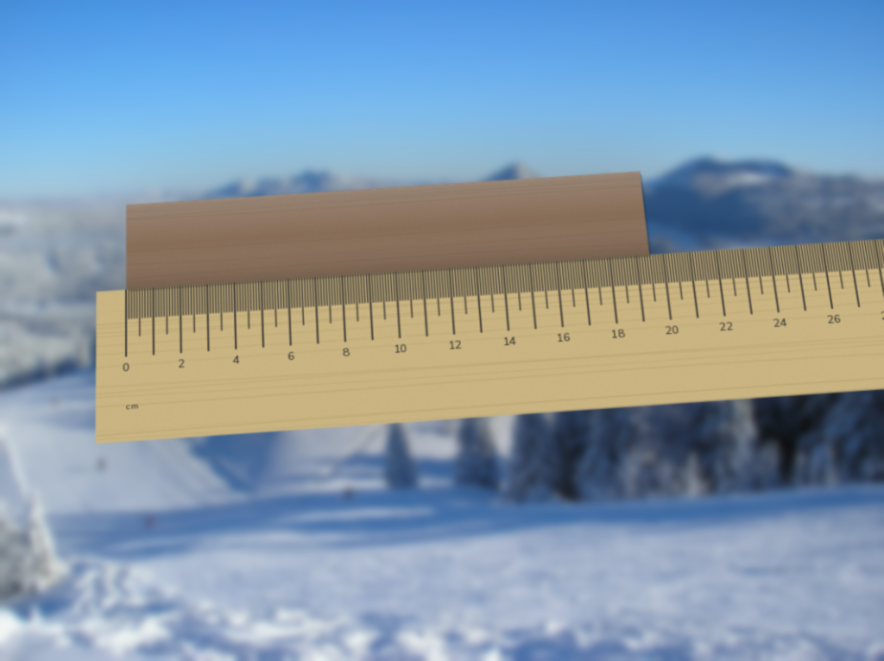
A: 19.5 (cm)
